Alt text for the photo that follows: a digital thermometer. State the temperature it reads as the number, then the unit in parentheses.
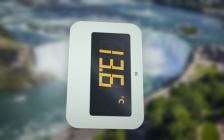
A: 13.6 (°C)
